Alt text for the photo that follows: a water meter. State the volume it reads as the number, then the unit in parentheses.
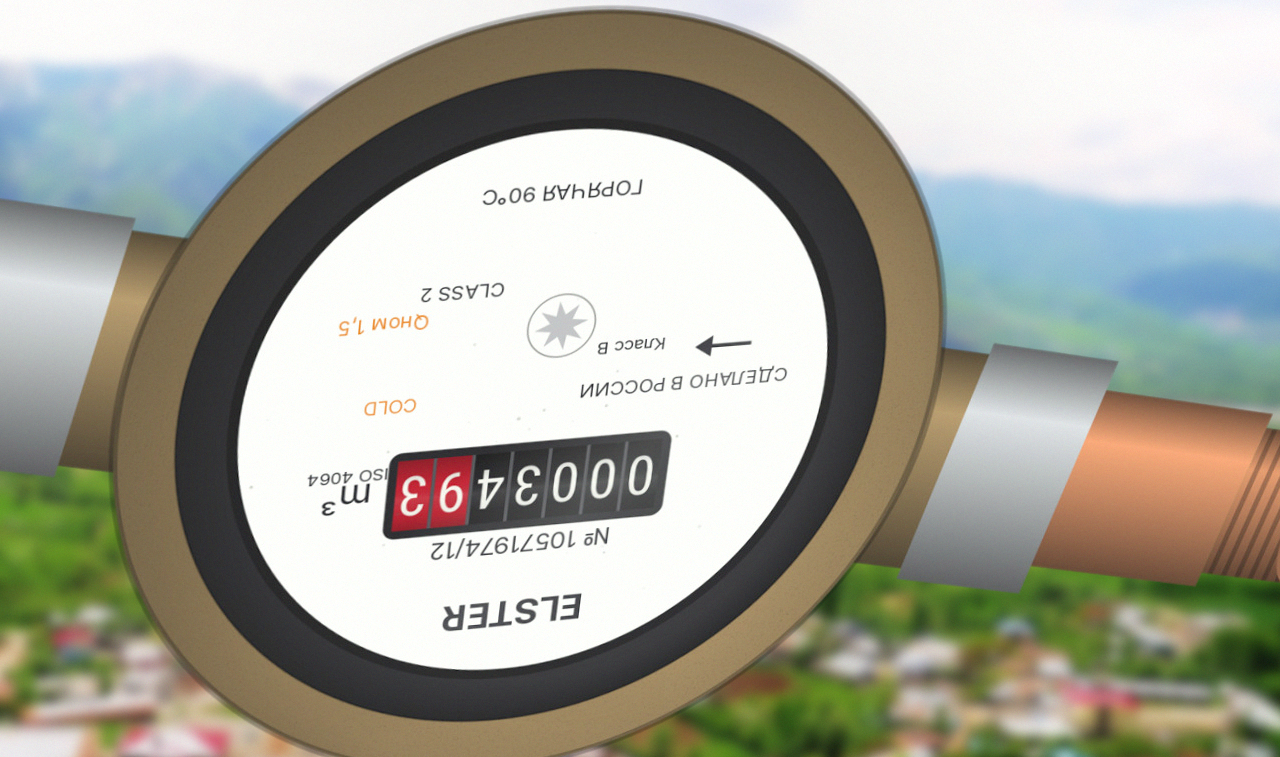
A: 34.93 (m³)
